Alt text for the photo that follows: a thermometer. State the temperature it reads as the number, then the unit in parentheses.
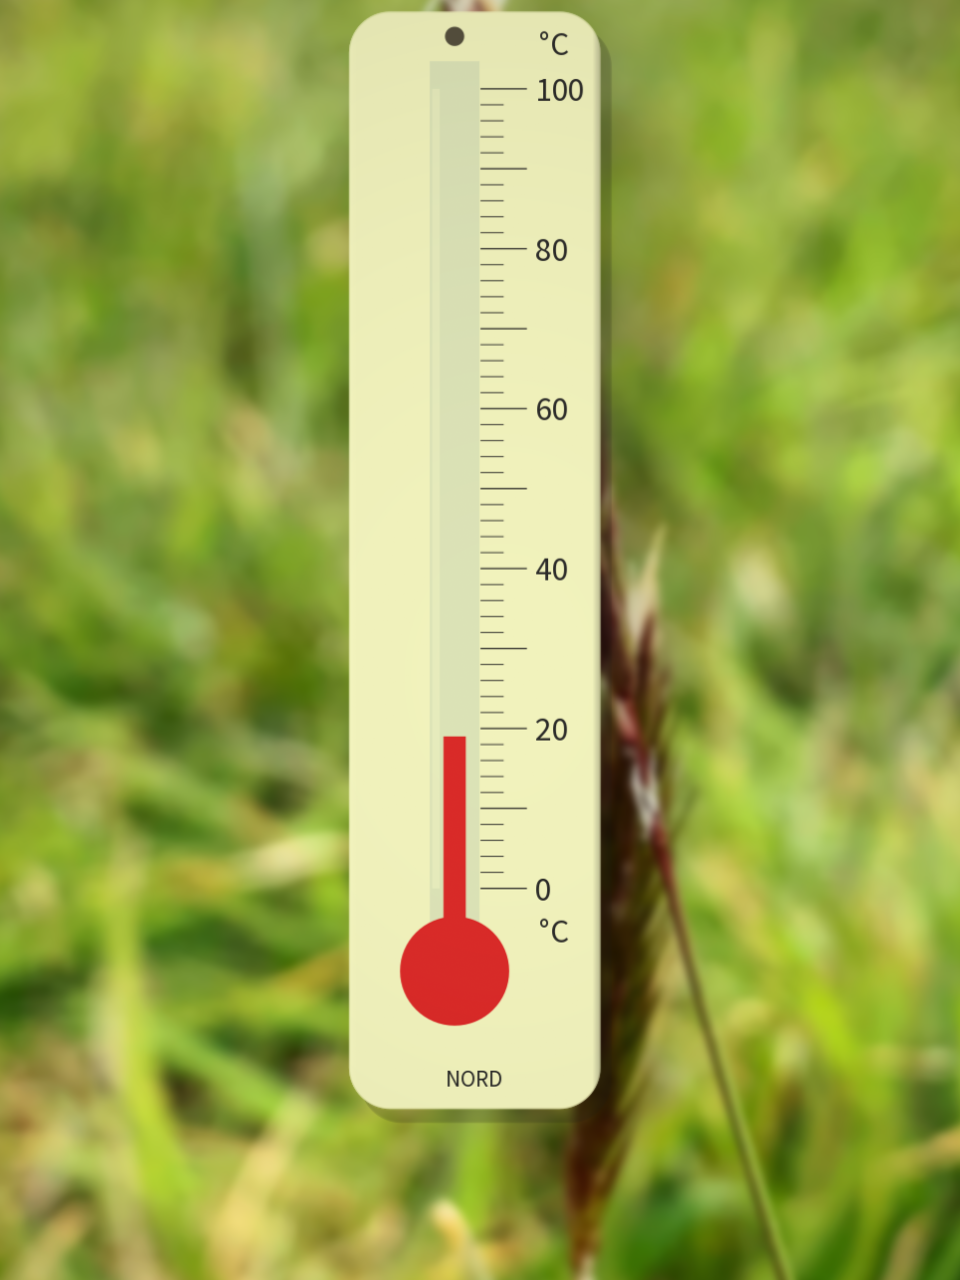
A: 19 (°C)
